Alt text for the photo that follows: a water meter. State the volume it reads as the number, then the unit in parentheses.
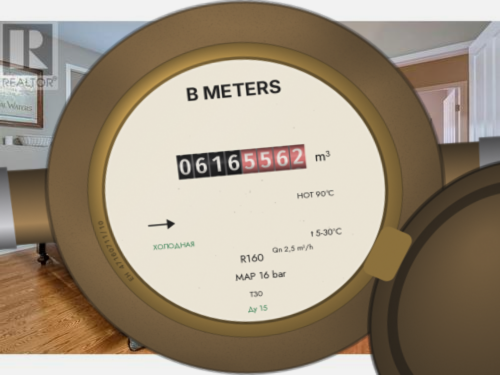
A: 616.5562 (m³)
